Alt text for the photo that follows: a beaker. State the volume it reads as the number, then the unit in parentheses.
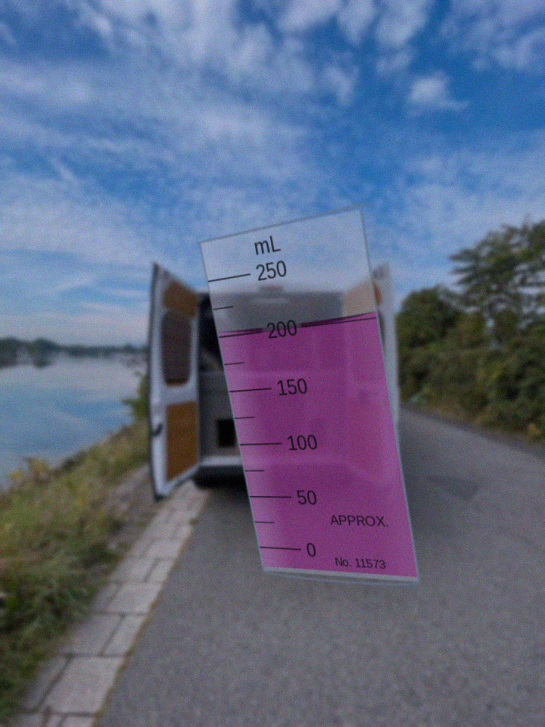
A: 200 (mL)
